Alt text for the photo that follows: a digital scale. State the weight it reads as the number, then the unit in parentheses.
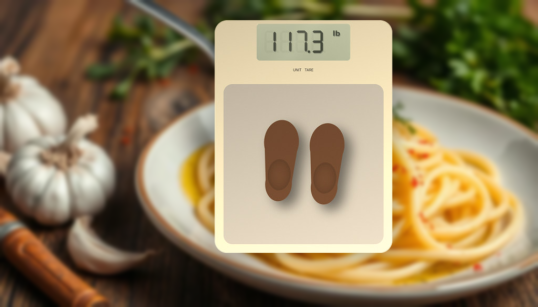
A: 117.3 (lb)
